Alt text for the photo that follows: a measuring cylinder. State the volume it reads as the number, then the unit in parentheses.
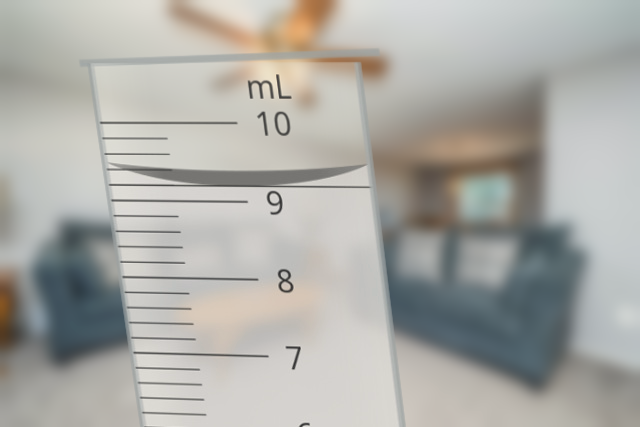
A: 9.2 (mL)
